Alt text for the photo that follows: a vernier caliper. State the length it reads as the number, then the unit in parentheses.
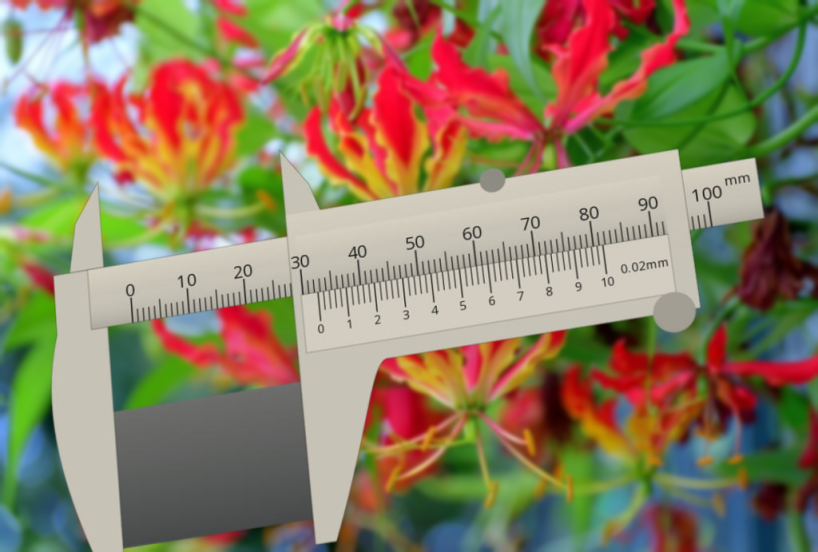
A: 32.6 (mm)
